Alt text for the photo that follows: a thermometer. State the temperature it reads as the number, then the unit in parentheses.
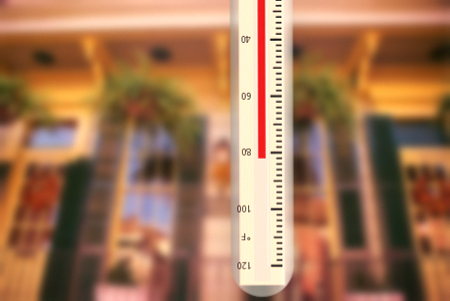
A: 82 (°F)
